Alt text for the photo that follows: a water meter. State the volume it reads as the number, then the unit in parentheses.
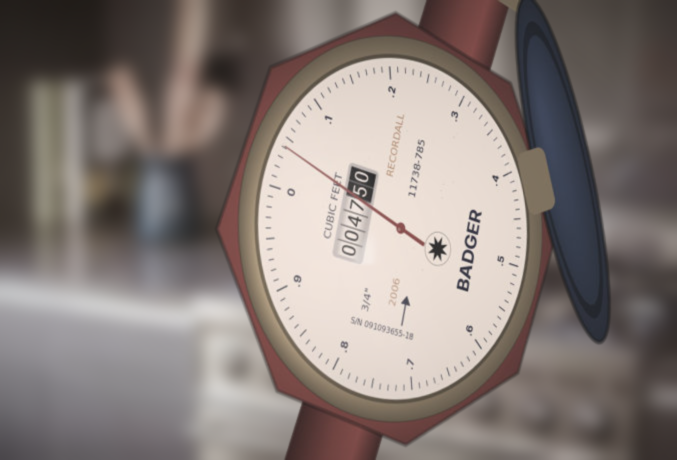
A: 4750.04 (ft³)
